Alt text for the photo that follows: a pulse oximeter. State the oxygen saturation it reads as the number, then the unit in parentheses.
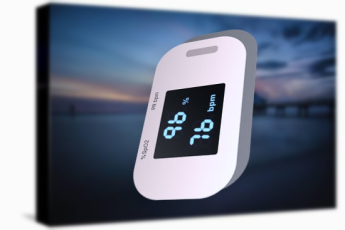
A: 96 (%)
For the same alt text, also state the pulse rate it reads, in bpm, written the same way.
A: 76 (bpm)
